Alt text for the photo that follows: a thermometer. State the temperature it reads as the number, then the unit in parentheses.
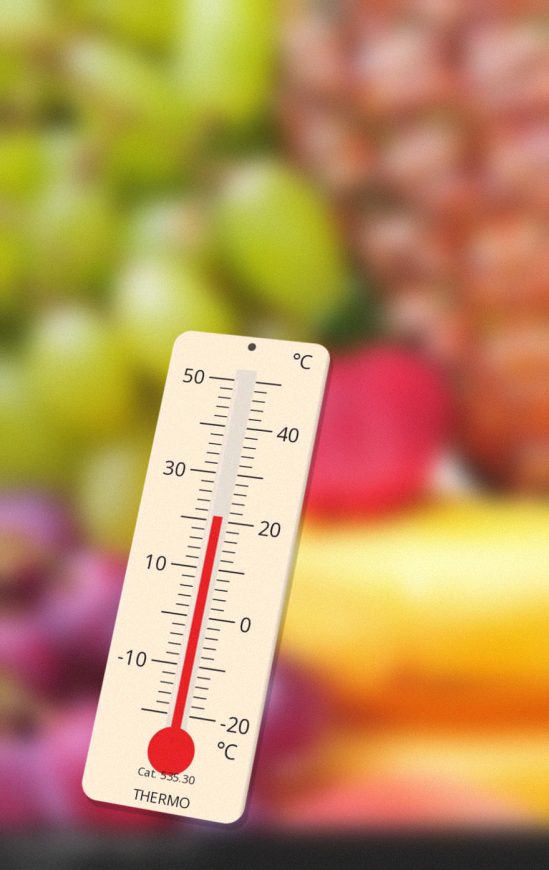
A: 21 (°C)
